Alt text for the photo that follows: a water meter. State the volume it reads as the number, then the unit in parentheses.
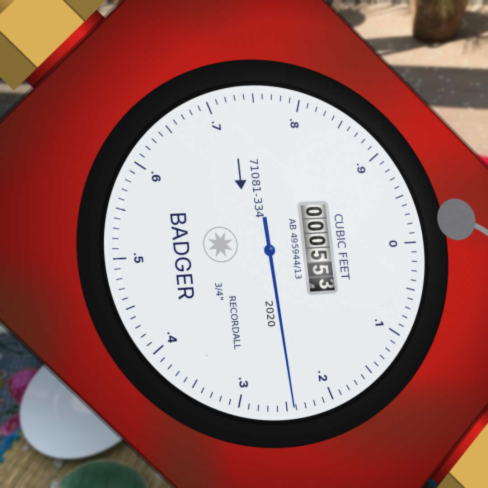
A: 553.24 (ft³)
